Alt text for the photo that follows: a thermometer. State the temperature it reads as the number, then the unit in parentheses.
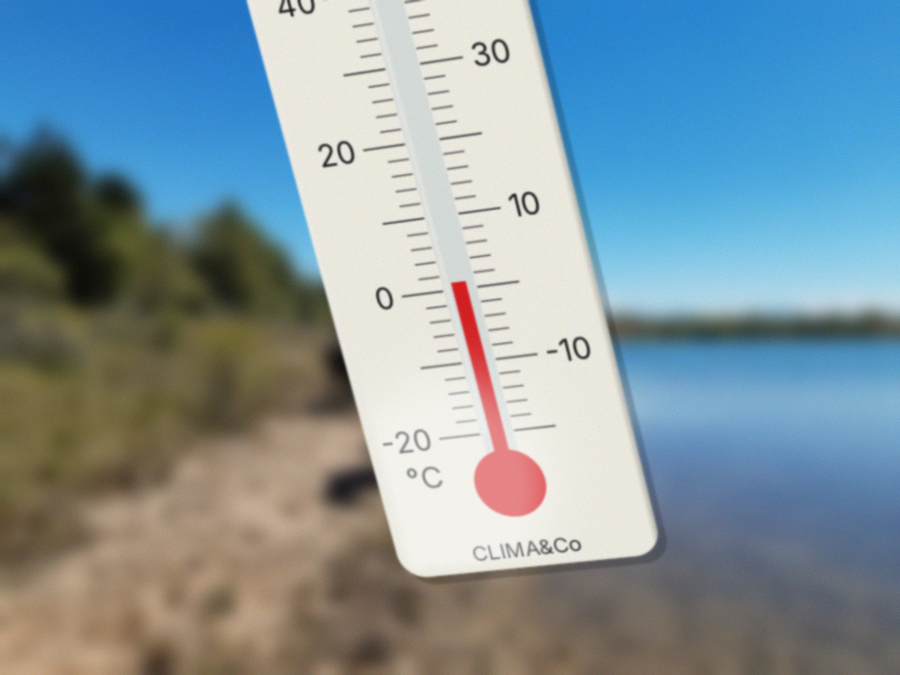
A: 1 (°C)
